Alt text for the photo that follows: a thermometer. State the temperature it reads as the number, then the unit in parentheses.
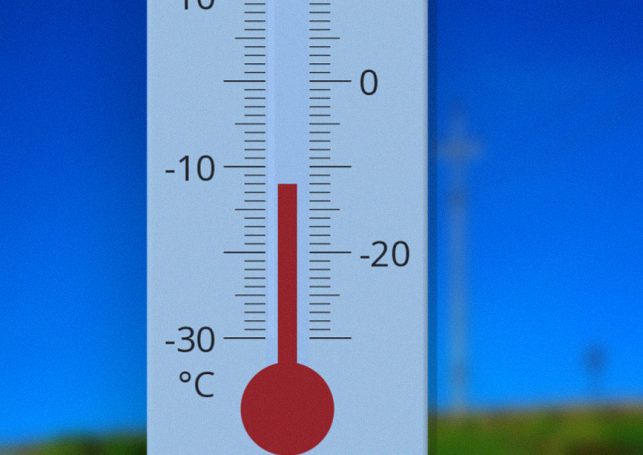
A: -12 (°C)
